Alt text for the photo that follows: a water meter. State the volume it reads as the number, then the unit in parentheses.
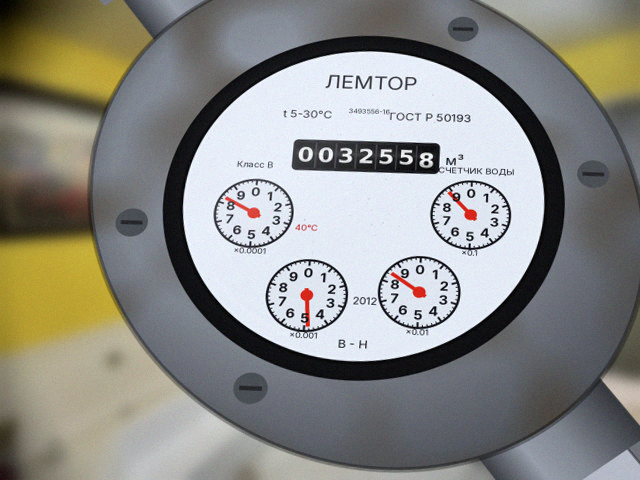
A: 32557.8848 (m³)
